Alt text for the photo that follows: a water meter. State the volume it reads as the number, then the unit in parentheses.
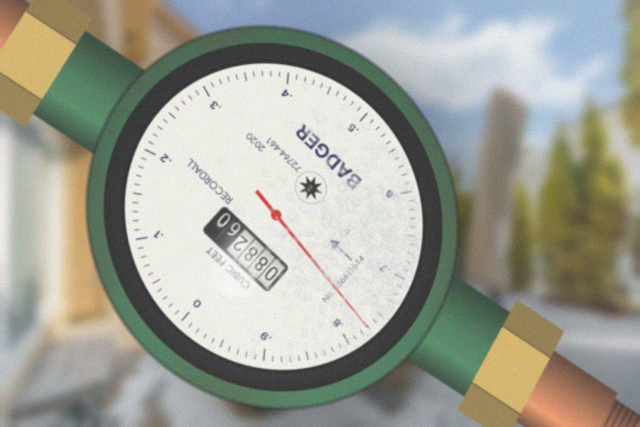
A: 88259.77 (ft³)
